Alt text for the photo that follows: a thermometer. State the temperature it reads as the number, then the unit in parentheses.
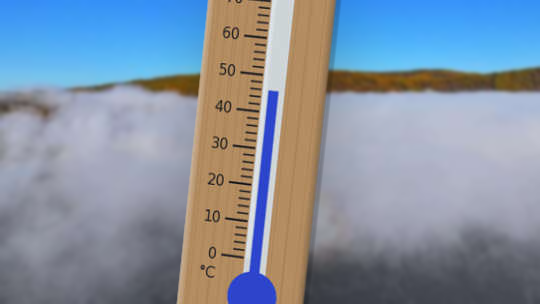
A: 46 (°C)
